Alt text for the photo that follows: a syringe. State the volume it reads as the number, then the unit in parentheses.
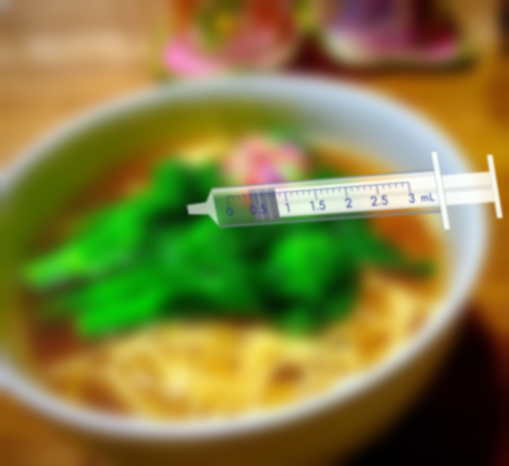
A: 0.4 (mL)
